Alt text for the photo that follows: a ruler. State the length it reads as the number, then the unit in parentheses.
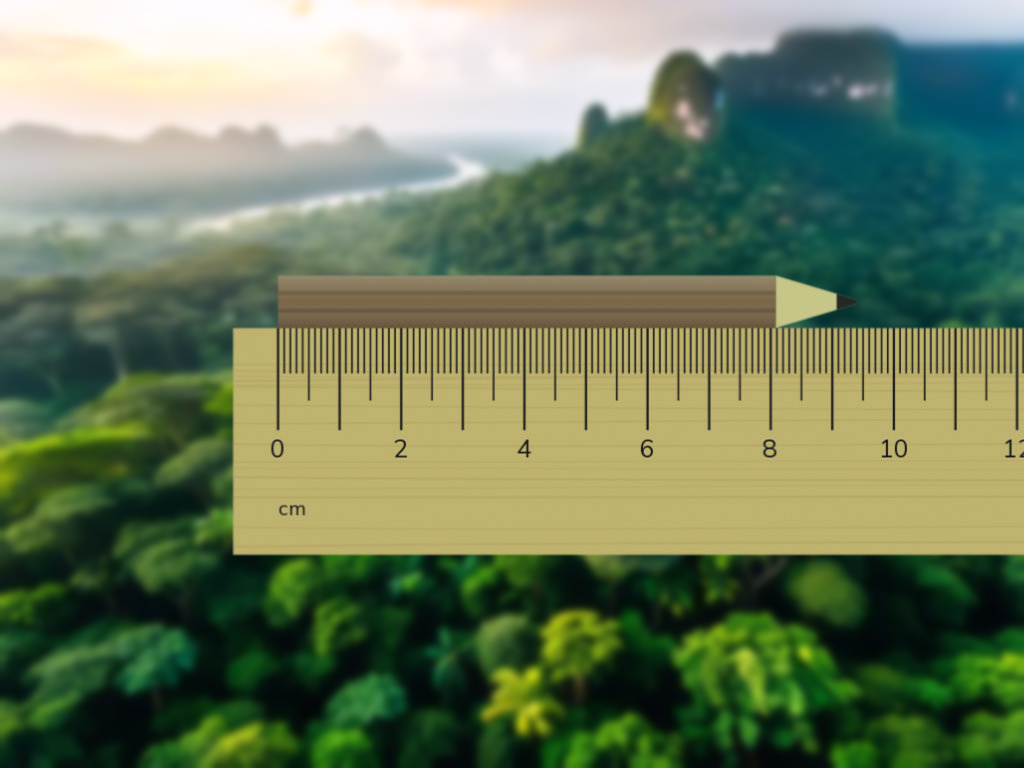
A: 9.4 (cm)
